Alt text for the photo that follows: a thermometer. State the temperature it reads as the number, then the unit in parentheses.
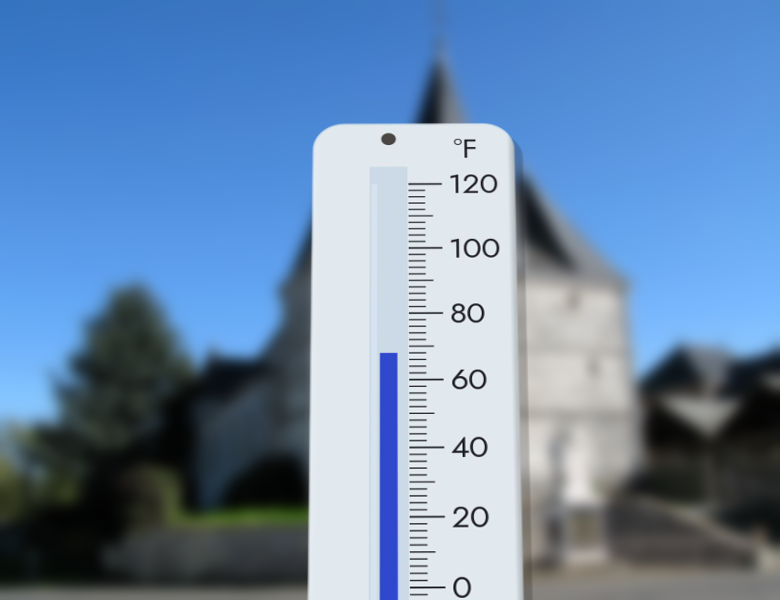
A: 68 (°F)
